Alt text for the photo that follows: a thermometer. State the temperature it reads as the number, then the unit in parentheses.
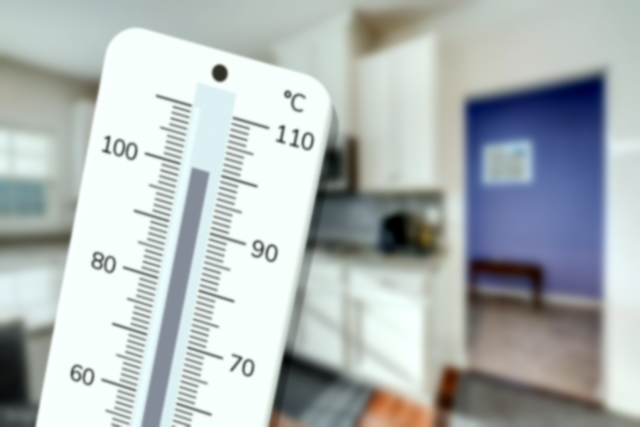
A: 100 (°C)
